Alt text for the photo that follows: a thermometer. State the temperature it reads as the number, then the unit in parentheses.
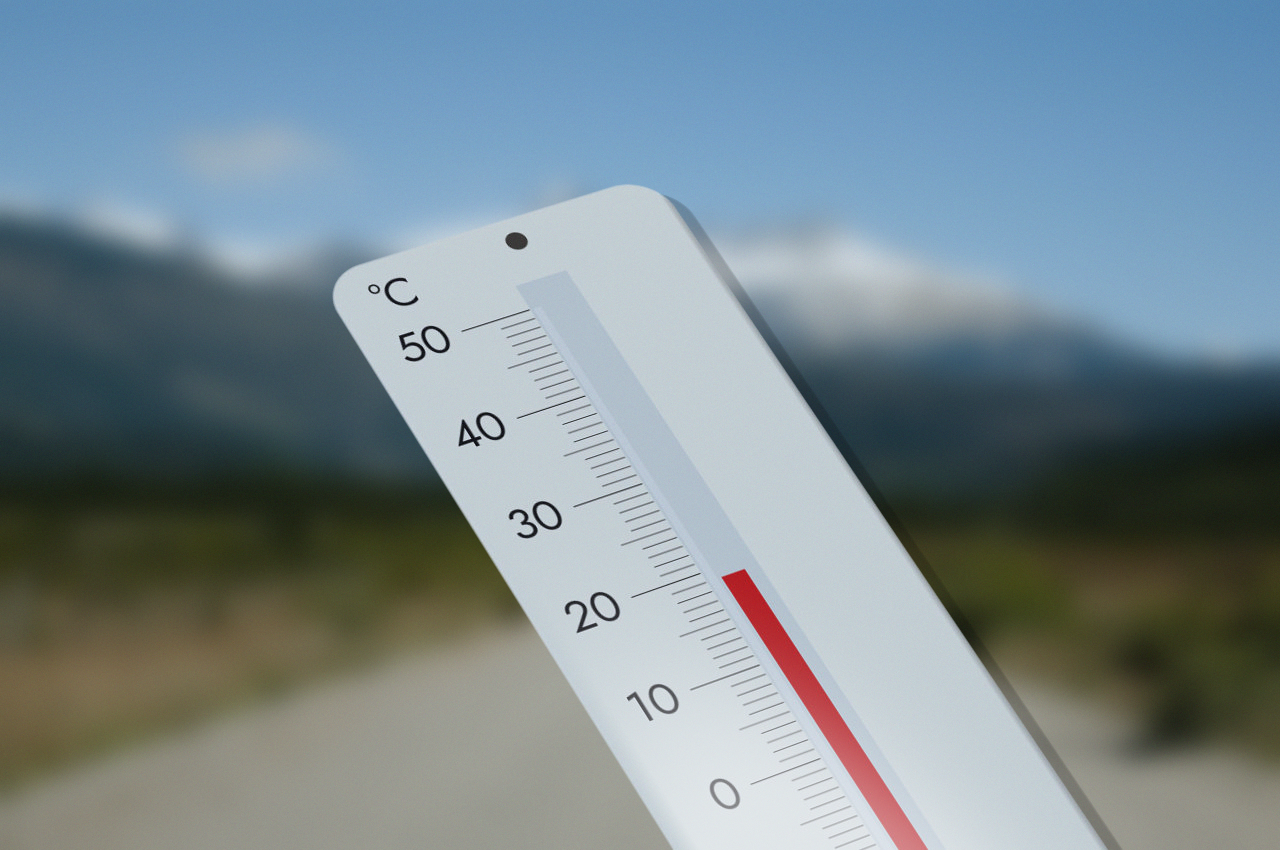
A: 19 (°C)
